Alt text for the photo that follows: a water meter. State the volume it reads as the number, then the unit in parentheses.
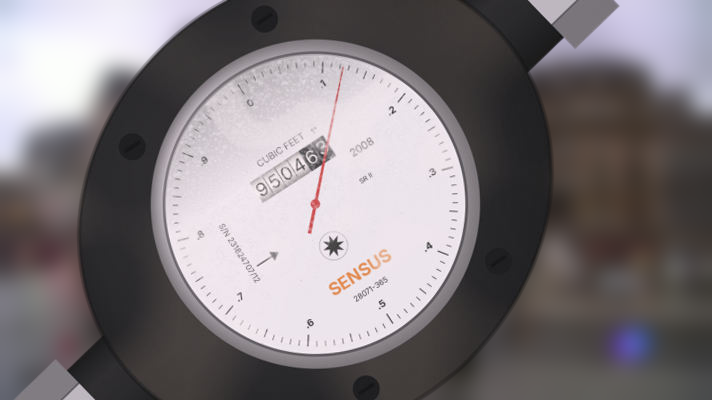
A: 950463.12 (ft³)
